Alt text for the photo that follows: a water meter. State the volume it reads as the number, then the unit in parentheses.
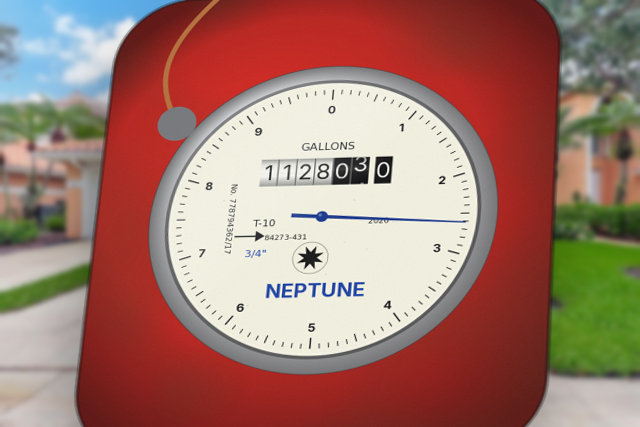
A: 1128032.6 (gal)
